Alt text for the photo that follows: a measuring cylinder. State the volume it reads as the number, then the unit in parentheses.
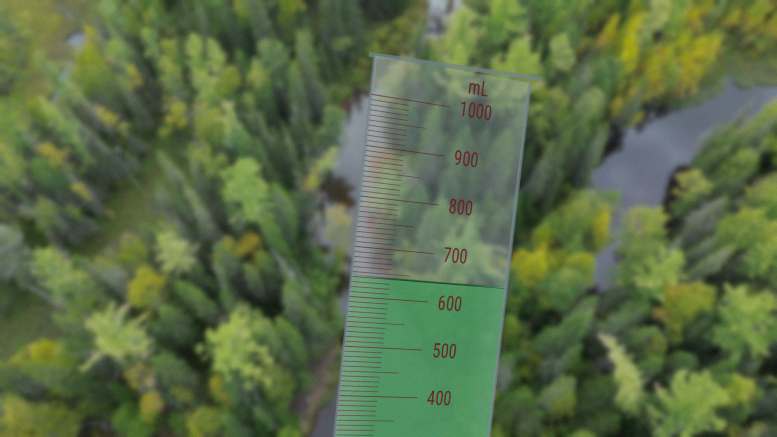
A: 640 (mL)
